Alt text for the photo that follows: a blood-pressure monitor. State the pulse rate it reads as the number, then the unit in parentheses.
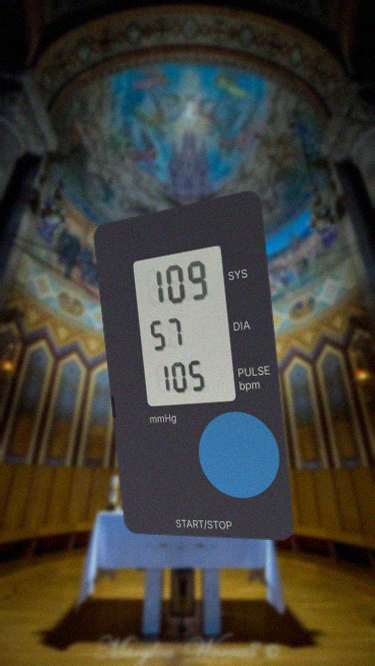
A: 105 (bpm)
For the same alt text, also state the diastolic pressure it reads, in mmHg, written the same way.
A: 57 (mmHg)
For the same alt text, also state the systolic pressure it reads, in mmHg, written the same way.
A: 109 (mmHg)
